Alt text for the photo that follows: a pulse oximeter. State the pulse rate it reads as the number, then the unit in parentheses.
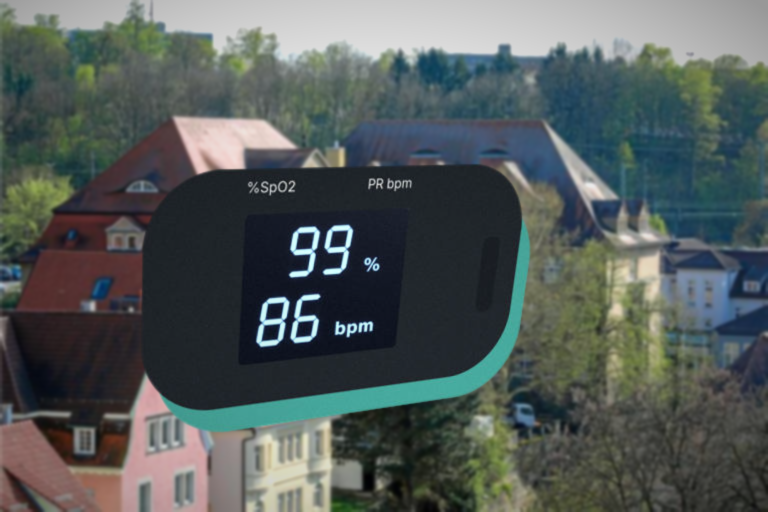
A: 86 (bpm)
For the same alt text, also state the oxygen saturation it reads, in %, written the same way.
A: 99 (%)
